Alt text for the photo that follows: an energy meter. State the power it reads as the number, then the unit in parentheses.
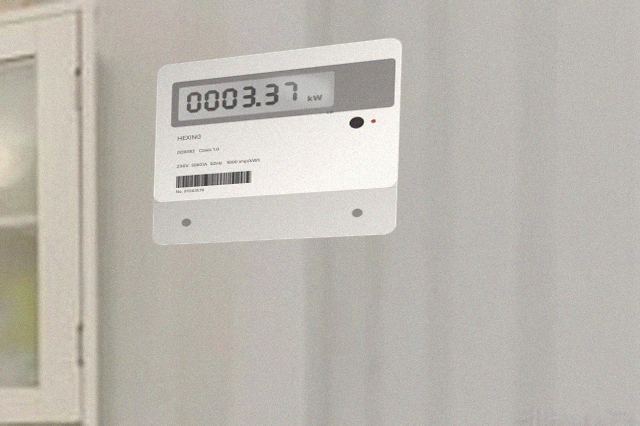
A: 3.37 (kW)
